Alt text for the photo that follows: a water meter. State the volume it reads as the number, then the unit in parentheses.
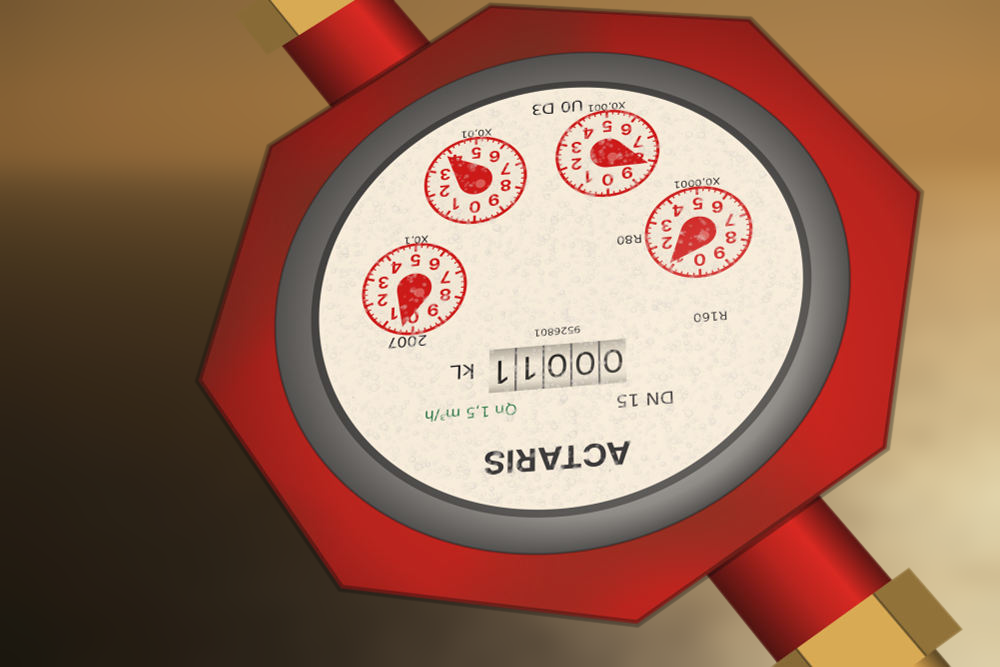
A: 11.0381 (kL)
